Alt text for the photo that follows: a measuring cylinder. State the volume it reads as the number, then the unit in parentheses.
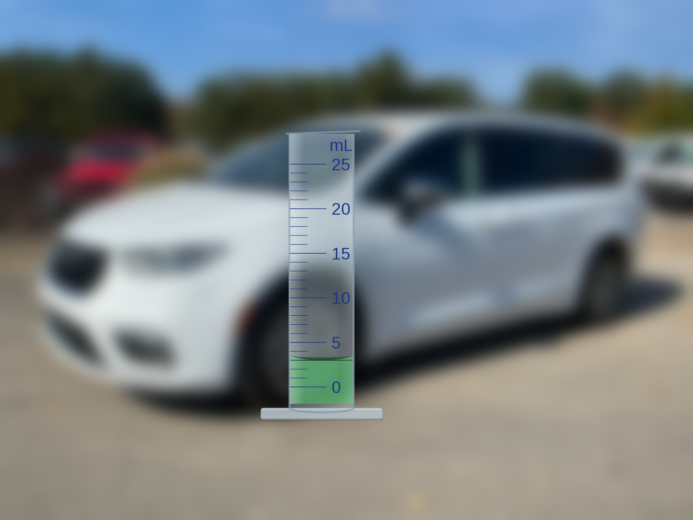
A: 3 (mL)
